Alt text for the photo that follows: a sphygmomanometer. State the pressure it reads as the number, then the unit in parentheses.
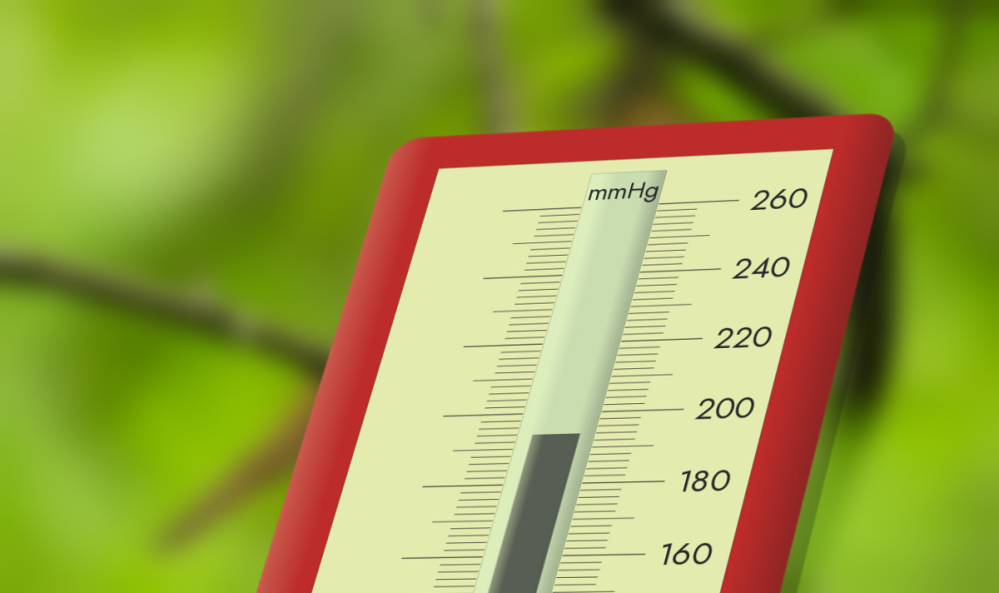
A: 194 (mmHg)
